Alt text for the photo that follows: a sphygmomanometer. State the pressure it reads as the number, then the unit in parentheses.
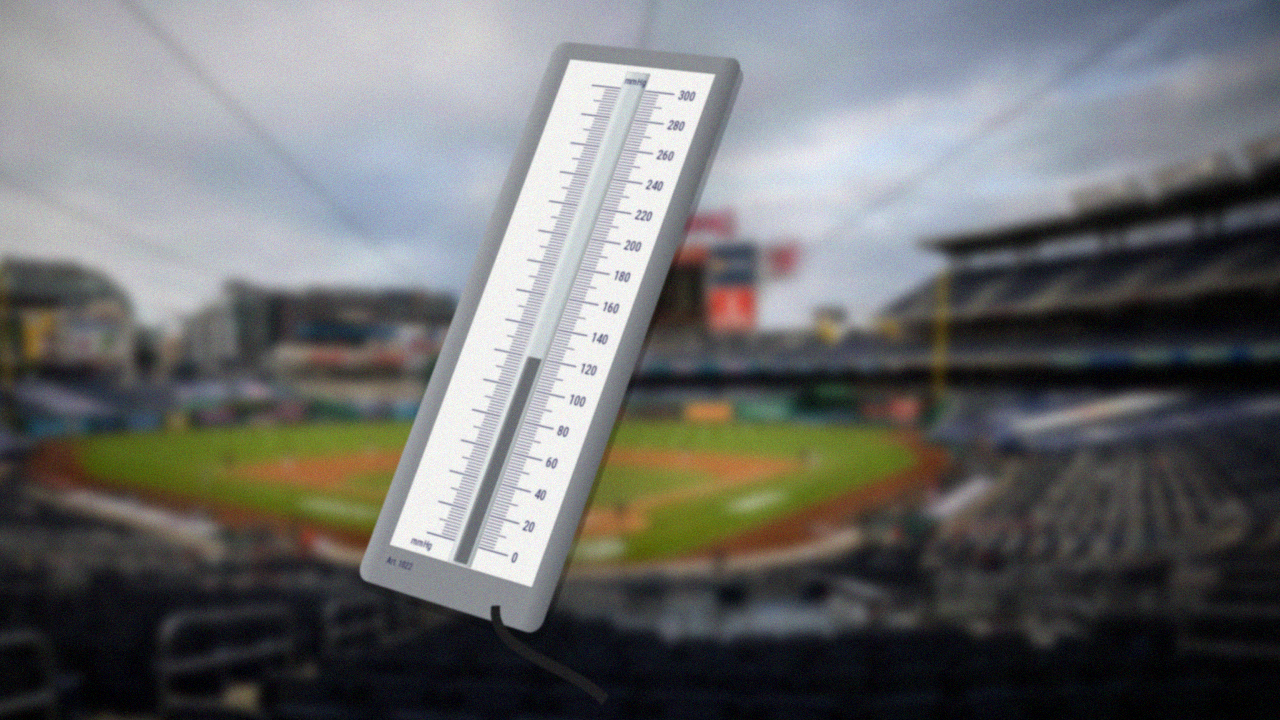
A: 120 (mmHg)
